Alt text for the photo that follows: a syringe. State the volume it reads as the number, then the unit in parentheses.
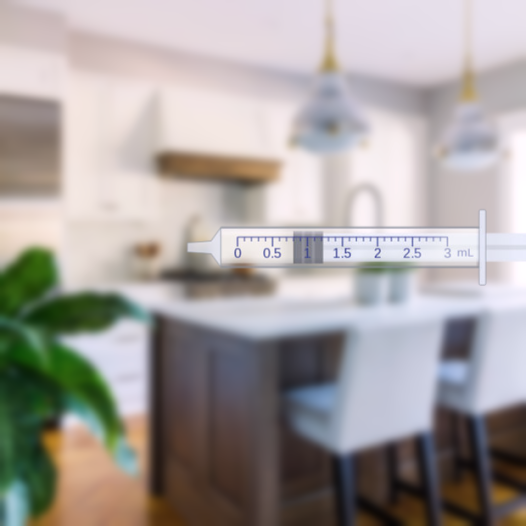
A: 0.8 (mL)
